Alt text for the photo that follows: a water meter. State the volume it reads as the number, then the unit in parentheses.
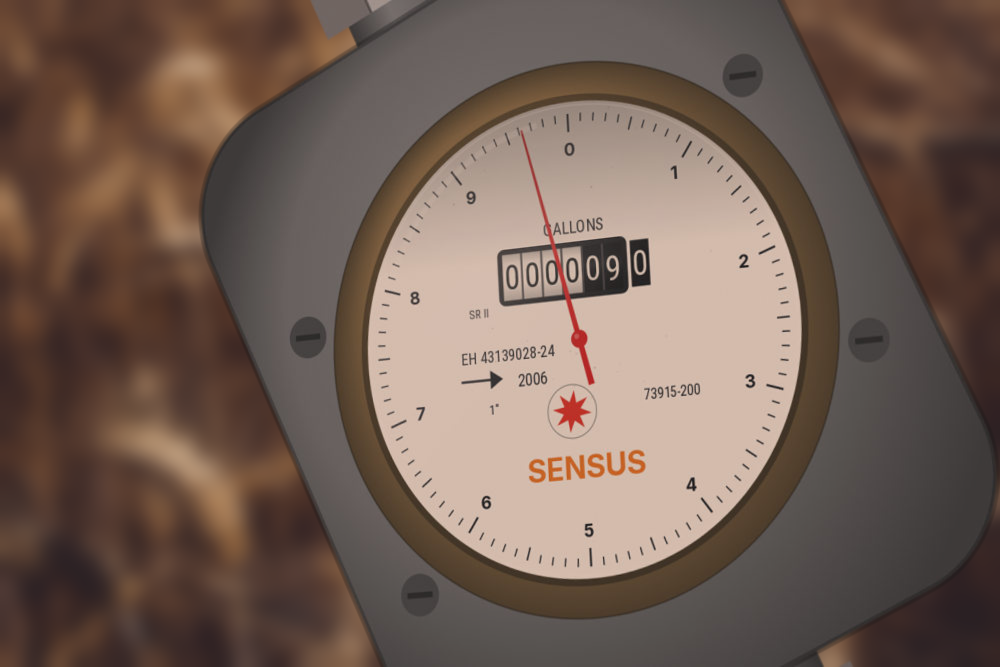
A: 89.6 (gal)
